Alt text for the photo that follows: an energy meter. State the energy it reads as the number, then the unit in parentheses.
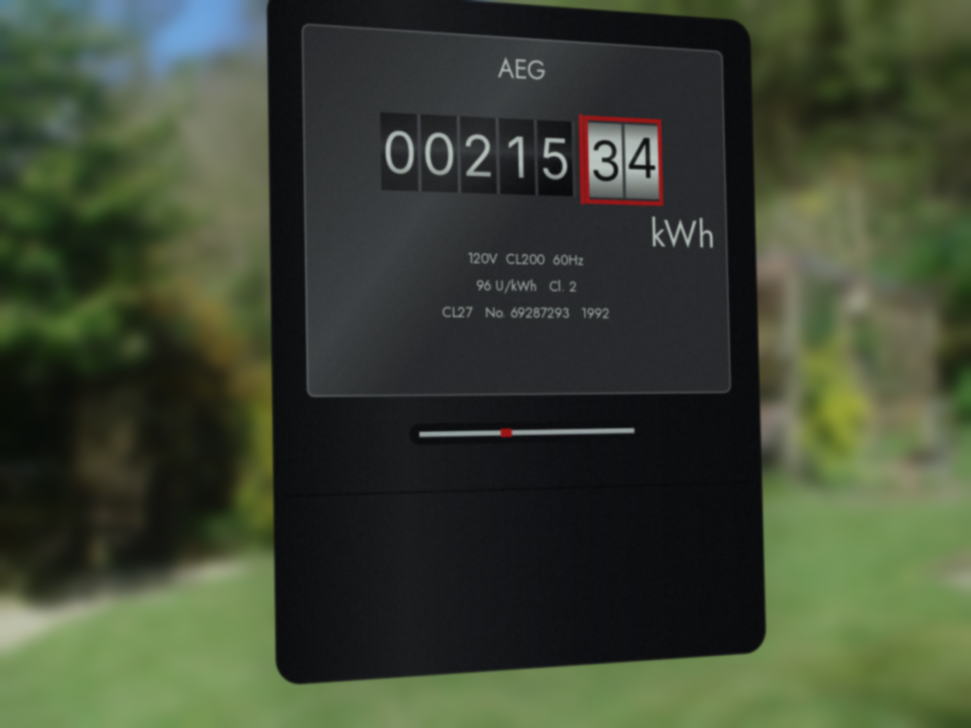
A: 215.34 (kWh)
